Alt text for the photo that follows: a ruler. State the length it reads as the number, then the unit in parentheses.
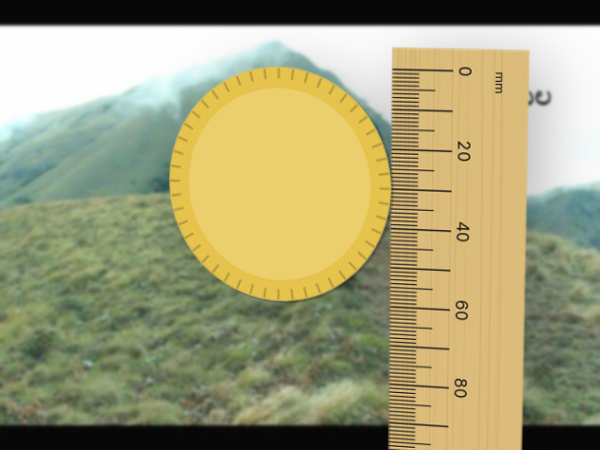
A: 60 (mm)
